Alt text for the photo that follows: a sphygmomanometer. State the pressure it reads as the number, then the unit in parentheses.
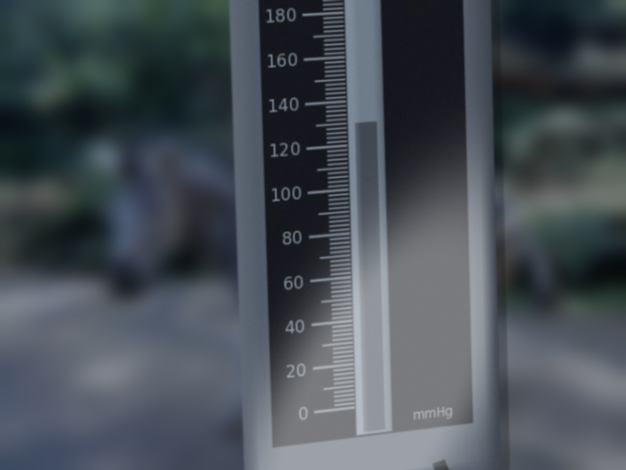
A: 130 (mmHg)
